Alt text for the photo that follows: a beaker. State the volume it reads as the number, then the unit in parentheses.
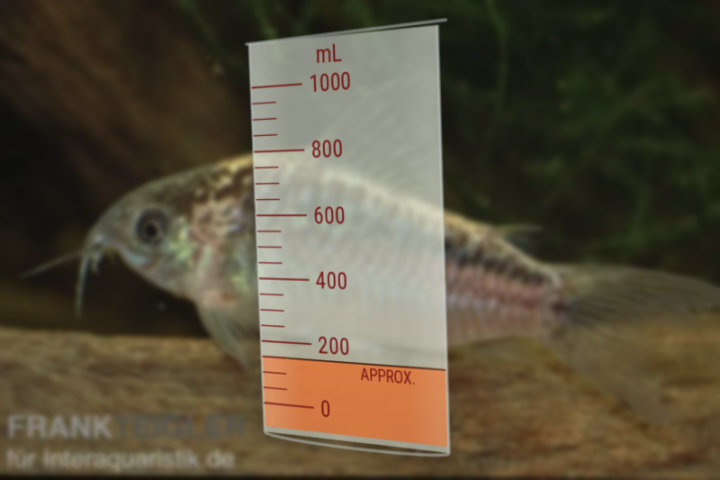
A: 150 (mL)
